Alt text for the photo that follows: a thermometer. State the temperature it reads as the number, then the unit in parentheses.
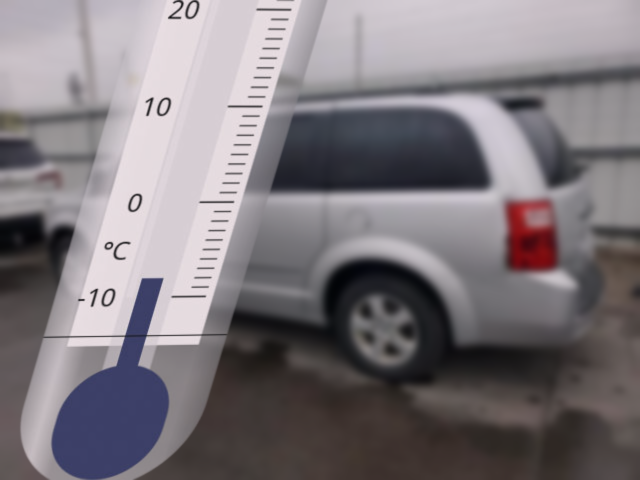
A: -8 (°C)
